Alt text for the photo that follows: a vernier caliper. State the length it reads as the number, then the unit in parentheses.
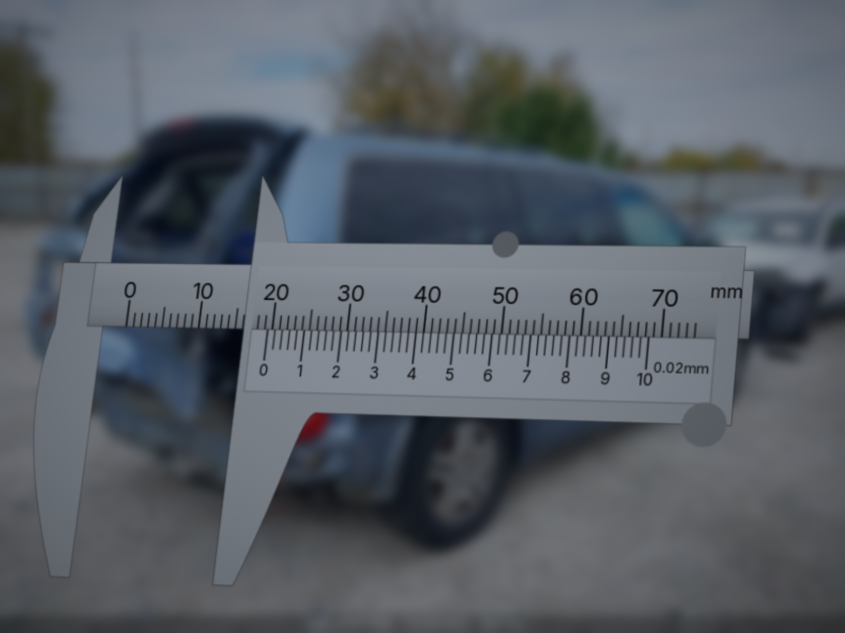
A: 19.4 (mm)
